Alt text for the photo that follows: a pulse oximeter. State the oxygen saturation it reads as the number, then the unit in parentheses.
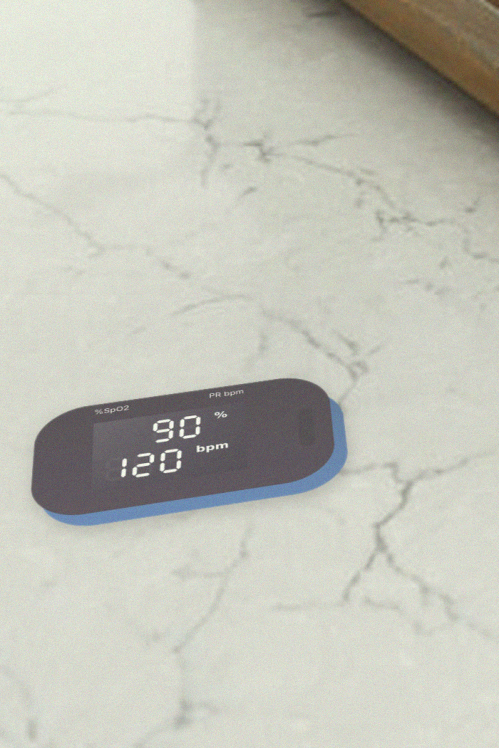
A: 90 (%)
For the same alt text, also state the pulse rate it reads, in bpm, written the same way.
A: 120 (bpm)
